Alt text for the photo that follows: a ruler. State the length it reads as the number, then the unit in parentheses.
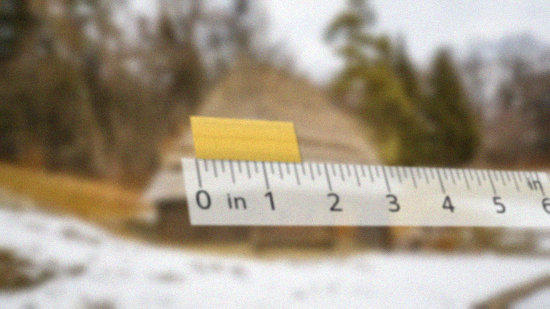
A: 1.625 (in)
